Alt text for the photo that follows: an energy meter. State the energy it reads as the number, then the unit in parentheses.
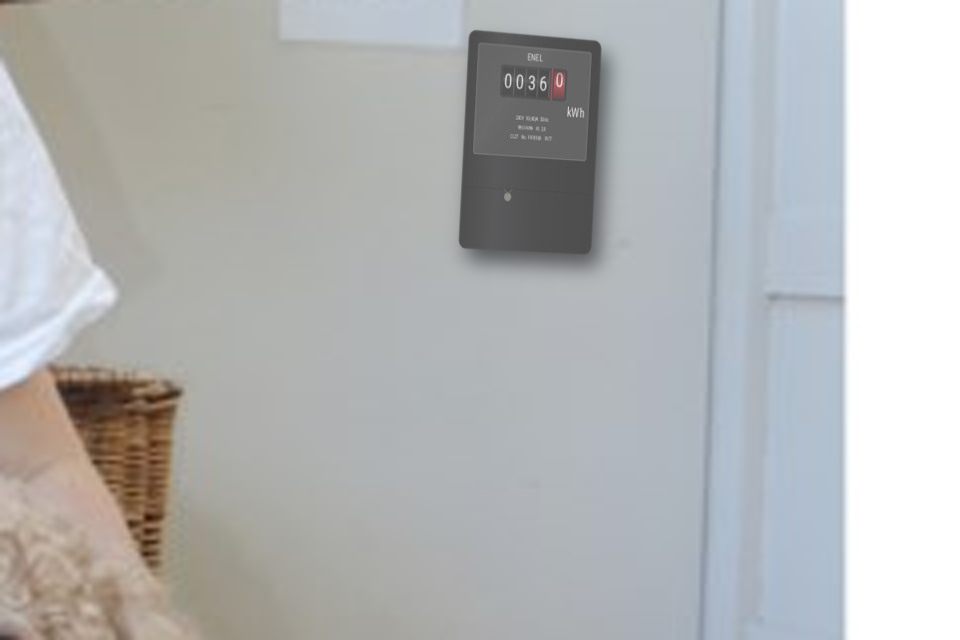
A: 36.0 (kWh)
